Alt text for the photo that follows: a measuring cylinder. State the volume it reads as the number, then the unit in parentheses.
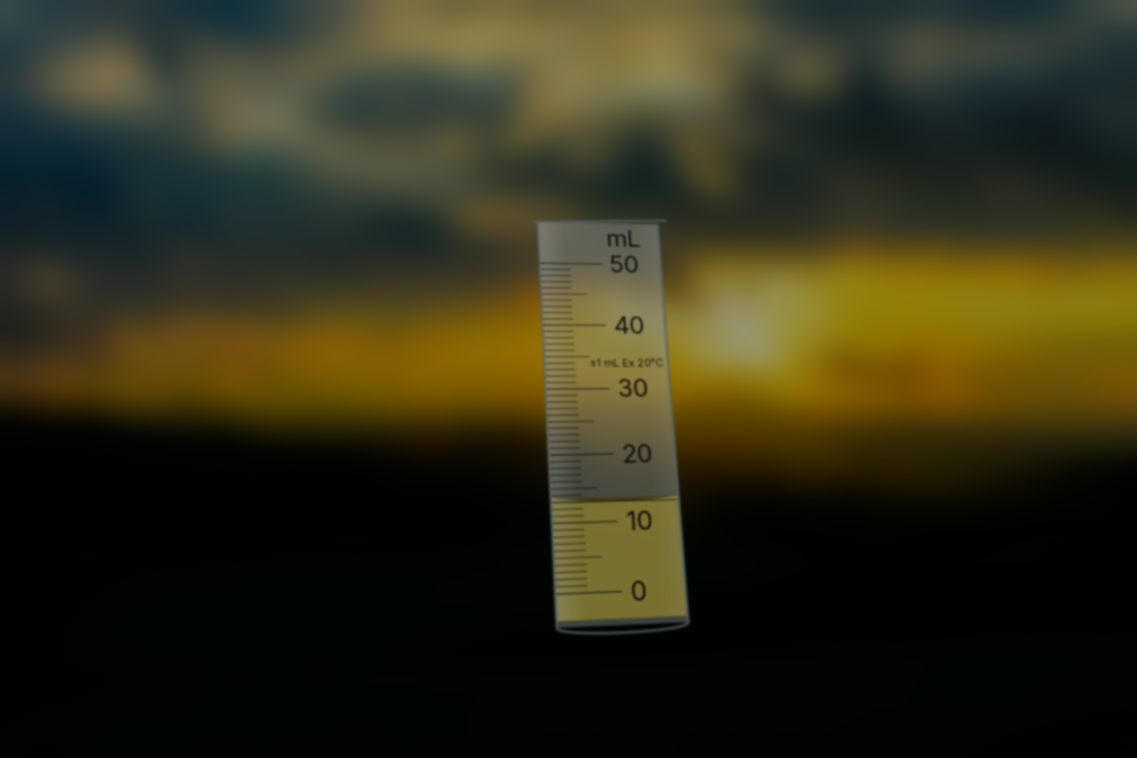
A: 13 (mL)
